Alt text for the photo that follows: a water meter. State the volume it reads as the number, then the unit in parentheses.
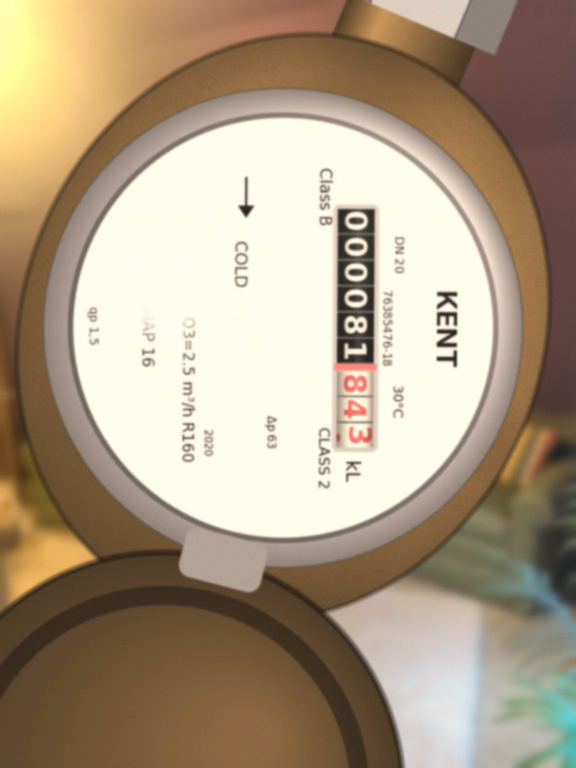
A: 81.843 (kL)
